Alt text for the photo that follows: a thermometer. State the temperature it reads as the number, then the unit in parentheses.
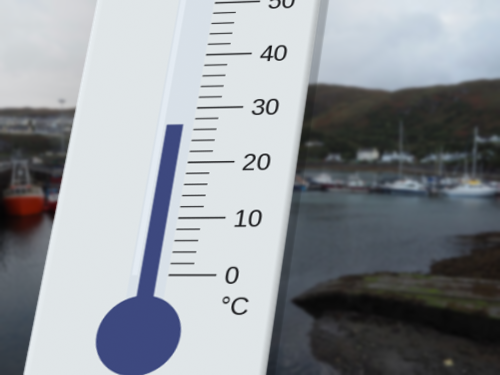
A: 27 (°C)
